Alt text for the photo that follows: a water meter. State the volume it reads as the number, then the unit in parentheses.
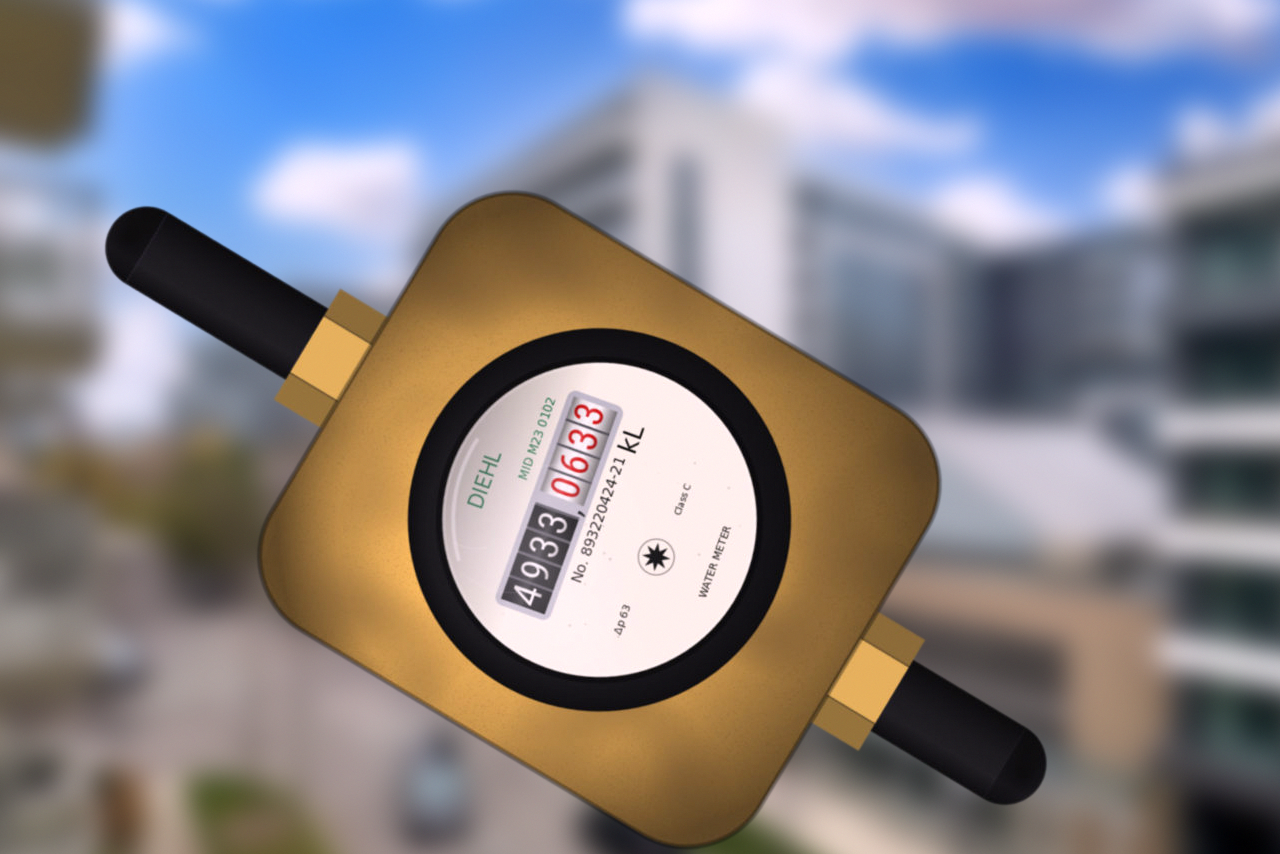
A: 4933.0633 (kL)
